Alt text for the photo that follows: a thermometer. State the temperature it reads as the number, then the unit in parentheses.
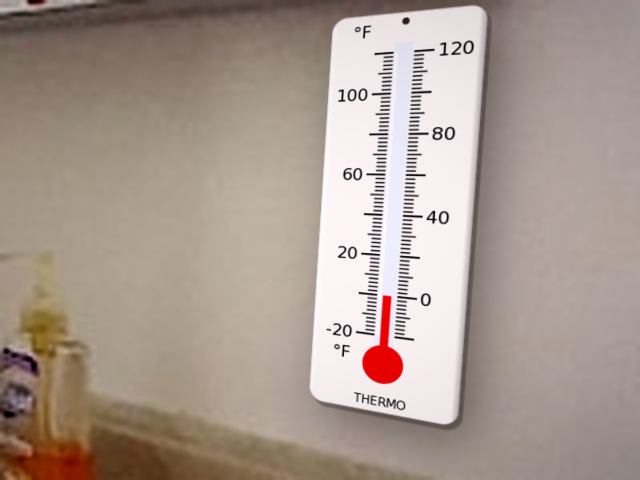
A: 0 (°F)
